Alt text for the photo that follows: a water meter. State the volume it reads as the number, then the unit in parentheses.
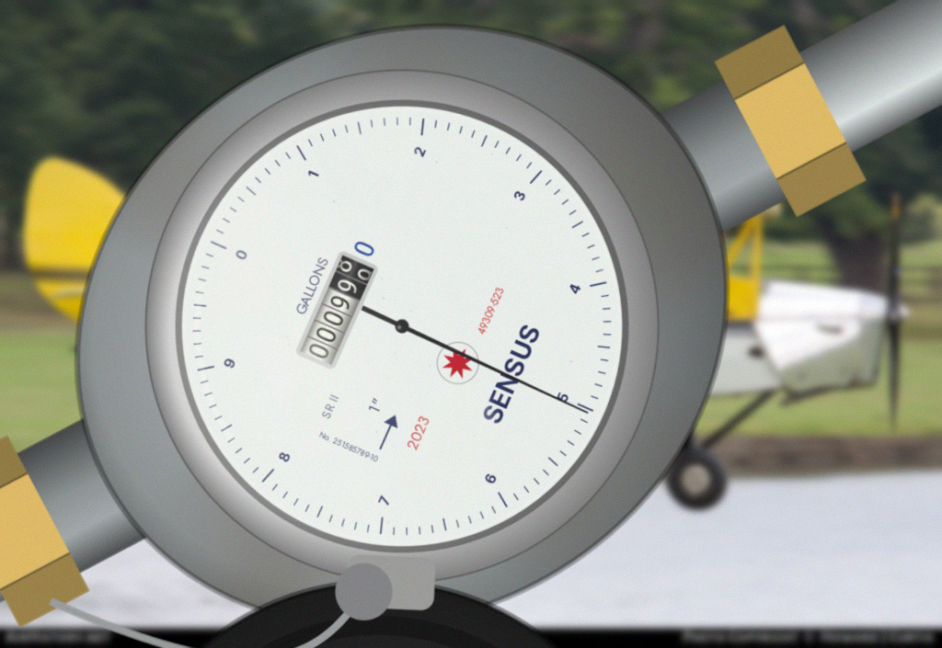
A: 9985.0 (gal)
